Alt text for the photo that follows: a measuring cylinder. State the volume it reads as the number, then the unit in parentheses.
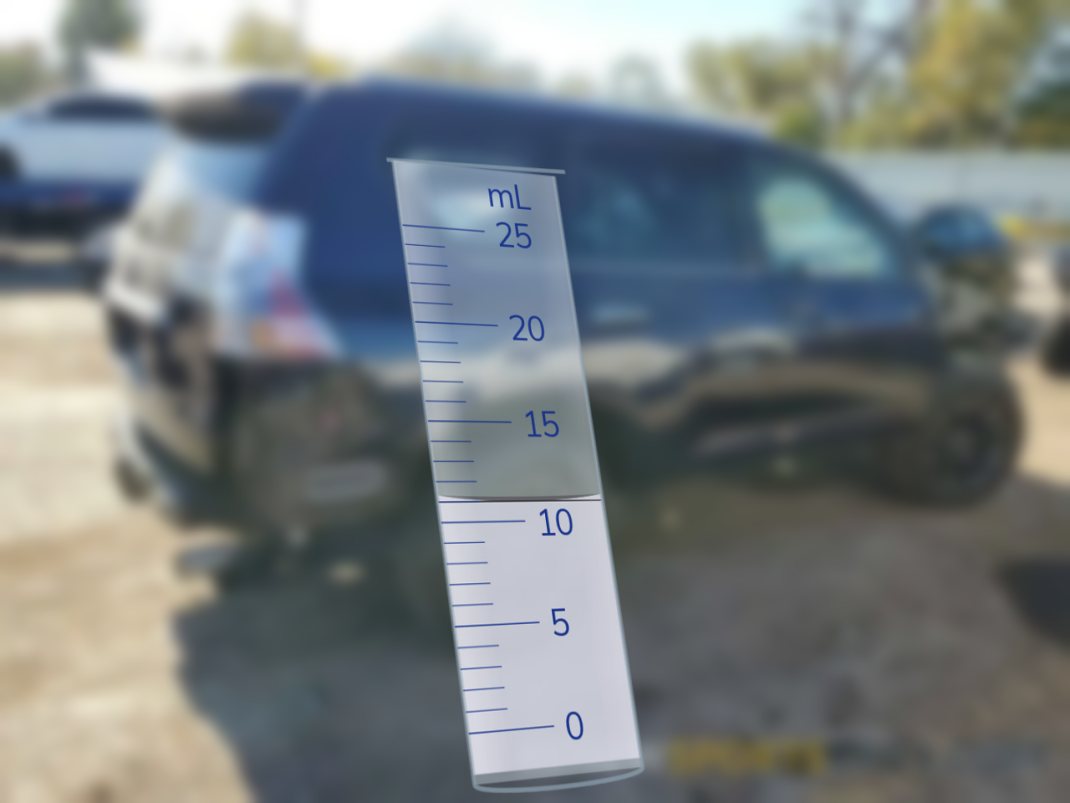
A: 11 (mL)
